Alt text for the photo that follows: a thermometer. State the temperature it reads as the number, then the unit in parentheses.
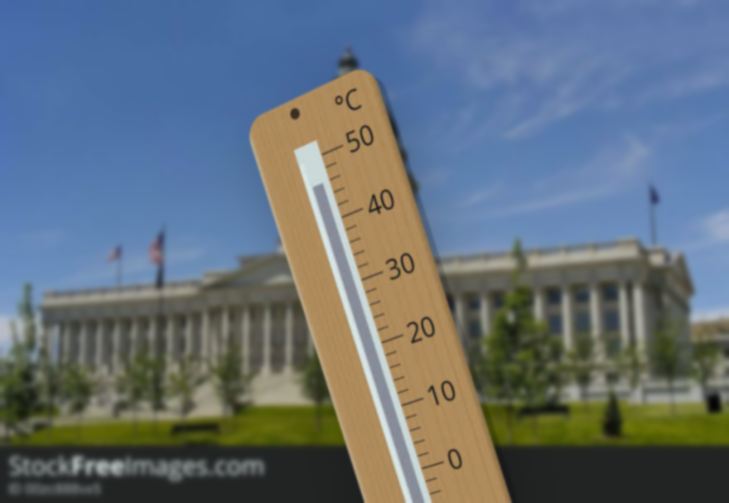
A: 46 (°C)
